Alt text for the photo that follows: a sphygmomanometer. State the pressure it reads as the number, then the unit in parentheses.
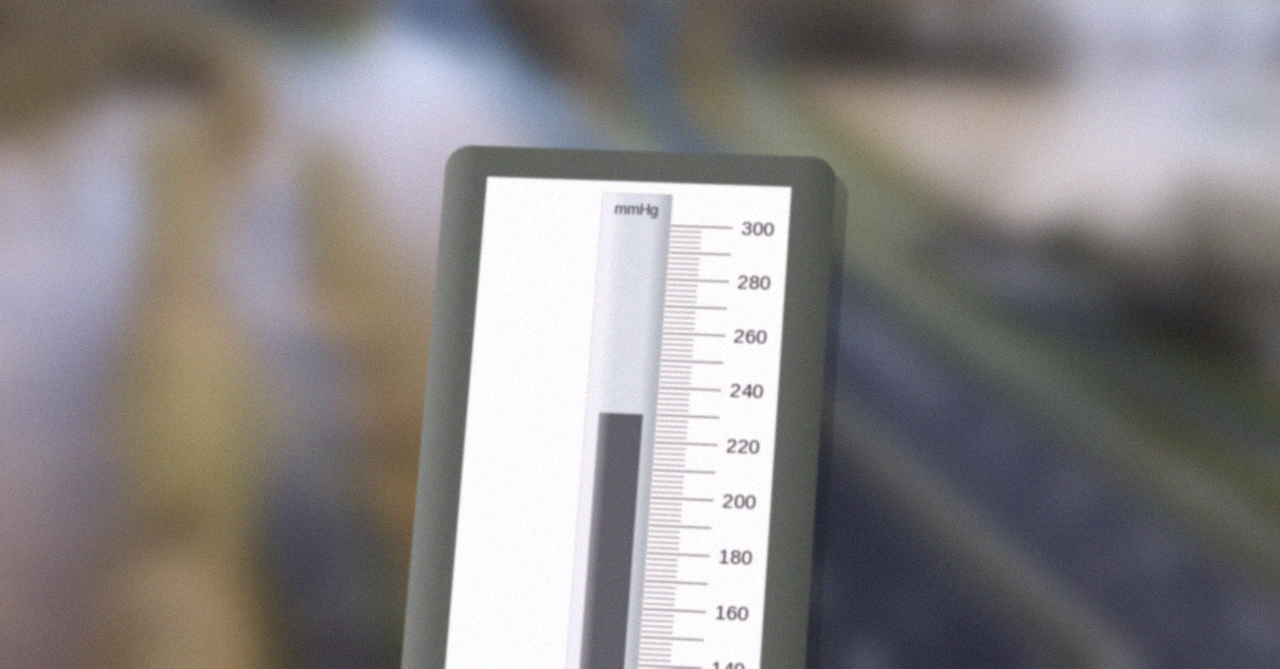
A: 230 (mmHg)
